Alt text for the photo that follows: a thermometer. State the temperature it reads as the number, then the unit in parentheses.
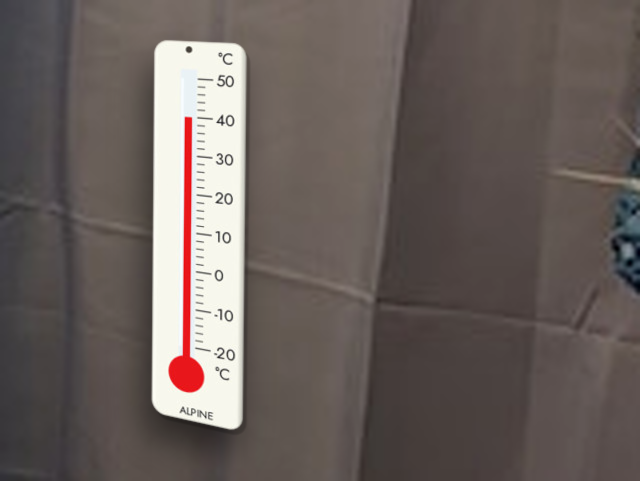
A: 40 (°C)
